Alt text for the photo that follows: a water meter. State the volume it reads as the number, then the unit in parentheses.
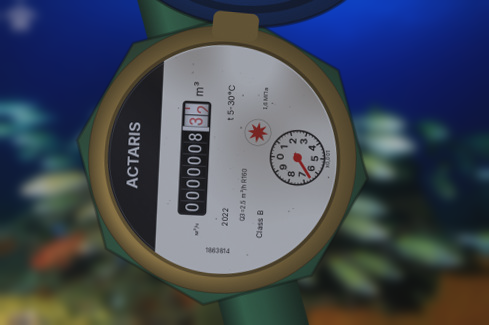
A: 8.316 (m³)
